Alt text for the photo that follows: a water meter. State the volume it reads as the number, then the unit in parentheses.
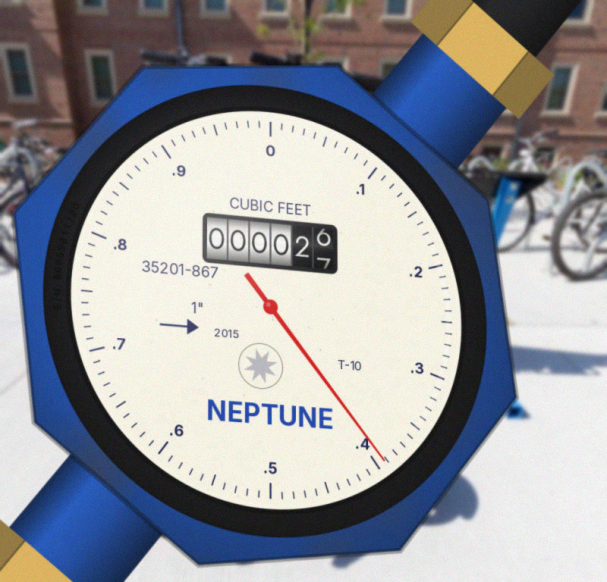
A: 26.39 (ft³)
